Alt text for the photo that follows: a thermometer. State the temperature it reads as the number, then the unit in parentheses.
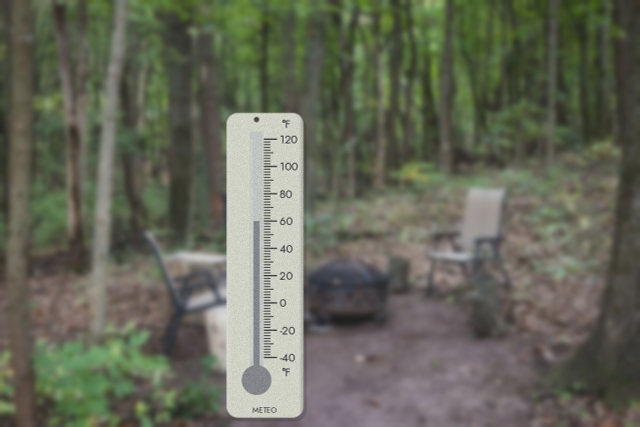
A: 60 (°F)
